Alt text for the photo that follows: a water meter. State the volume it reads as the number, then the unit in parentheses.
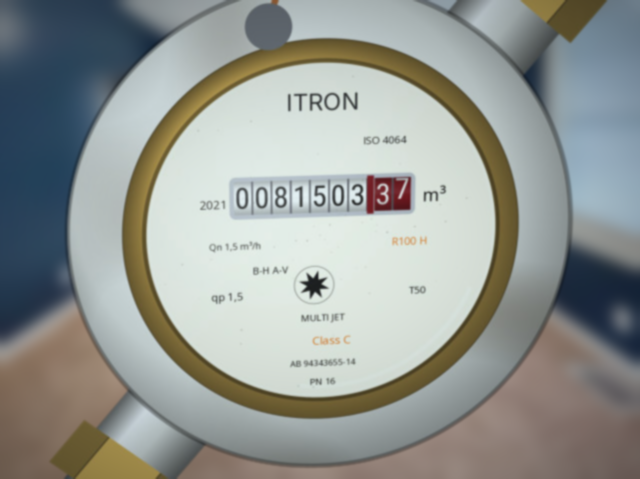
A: 81503.37 (m³)
